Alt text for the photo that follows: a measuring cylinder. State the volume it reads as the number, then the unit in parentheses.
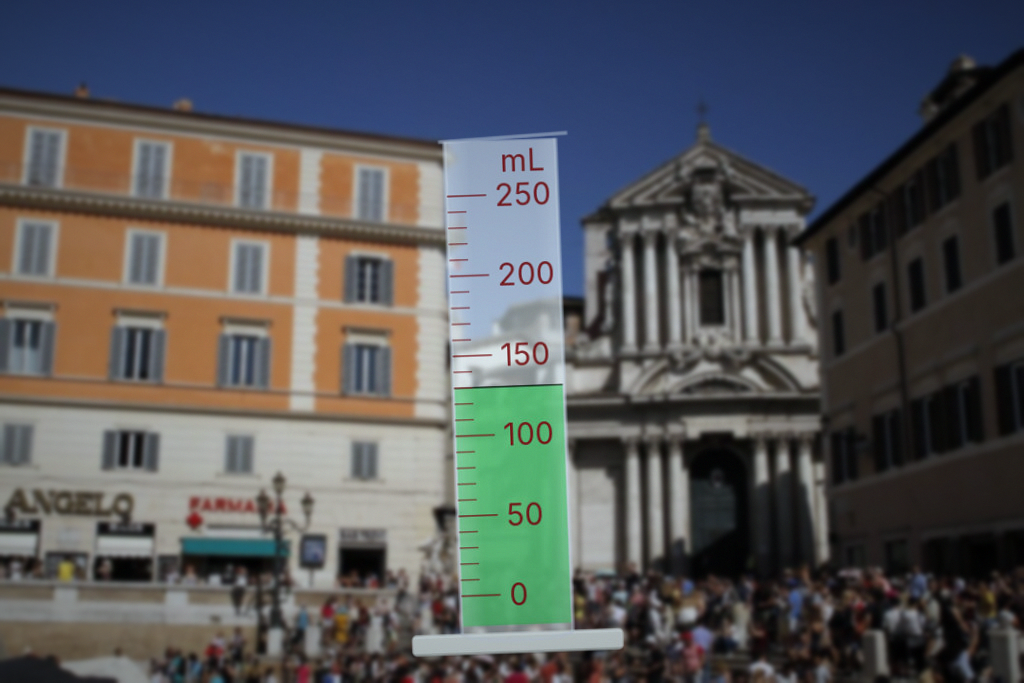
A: 130 (mL)
